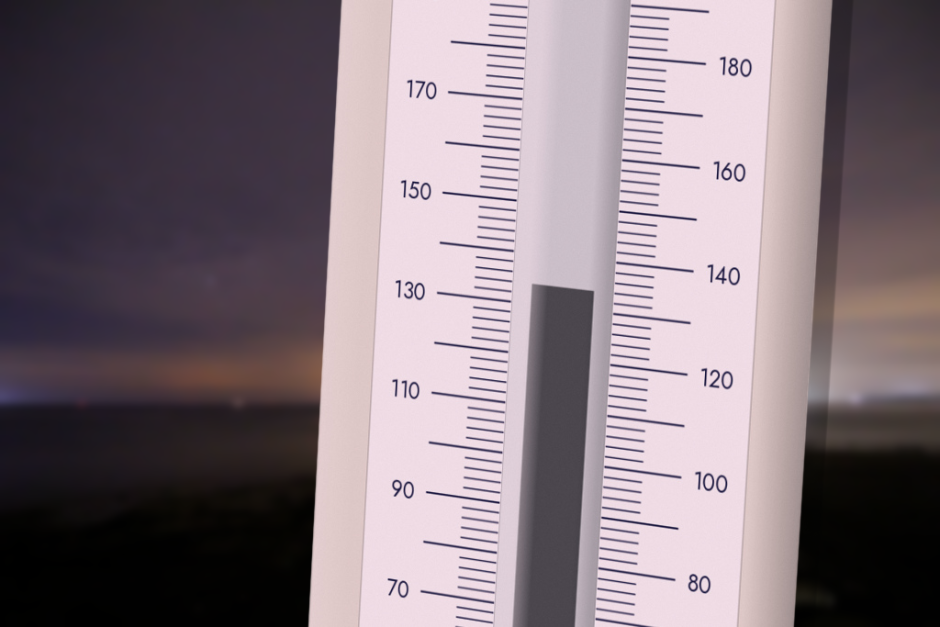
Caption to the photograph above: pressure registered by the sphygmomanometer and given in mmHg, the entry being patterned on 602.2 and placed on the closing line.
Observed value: 134
